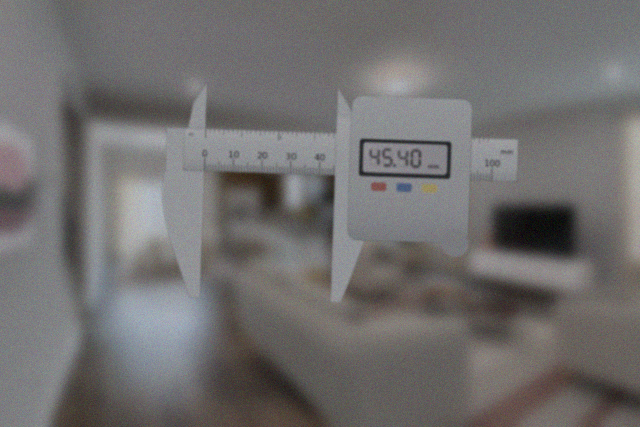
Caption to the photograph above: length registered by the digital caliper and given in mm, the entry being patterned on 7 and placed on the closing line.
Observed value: 45.40
